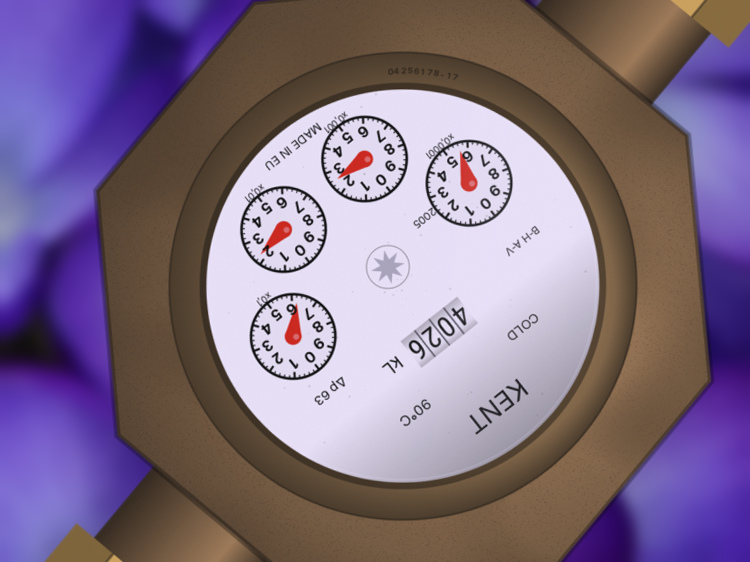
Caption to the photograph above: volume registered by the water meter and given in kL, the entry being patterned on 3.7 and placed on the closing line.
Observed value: 4026.6225
